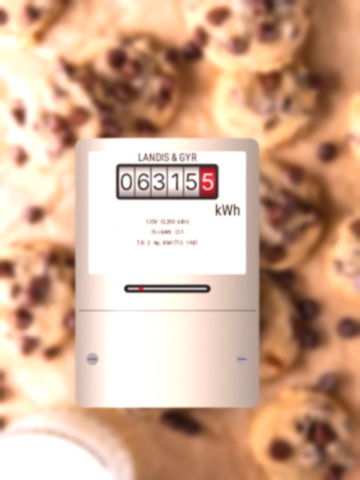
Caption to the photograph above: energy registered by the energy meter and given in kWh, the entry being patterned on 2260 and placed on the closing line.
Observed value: 6315.5
